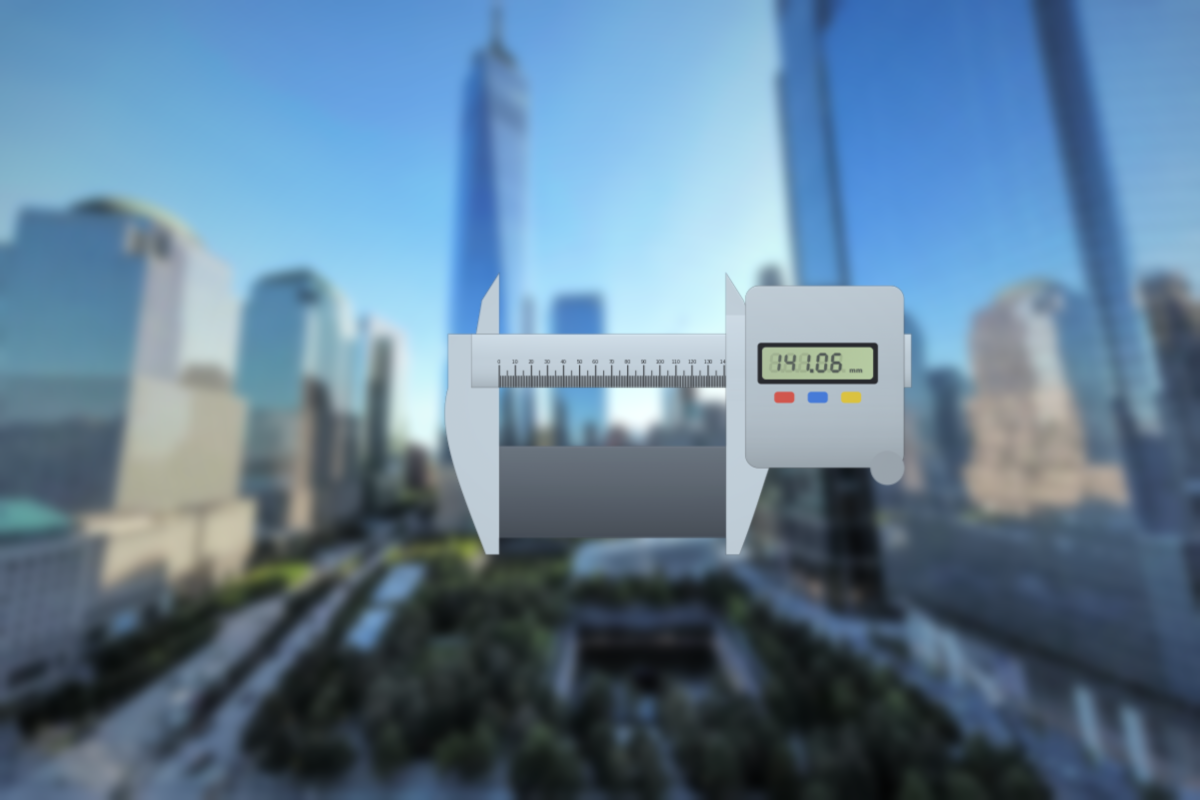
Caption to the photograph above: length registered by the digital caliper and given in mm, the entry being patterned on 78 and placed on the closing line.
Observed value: 141.06
